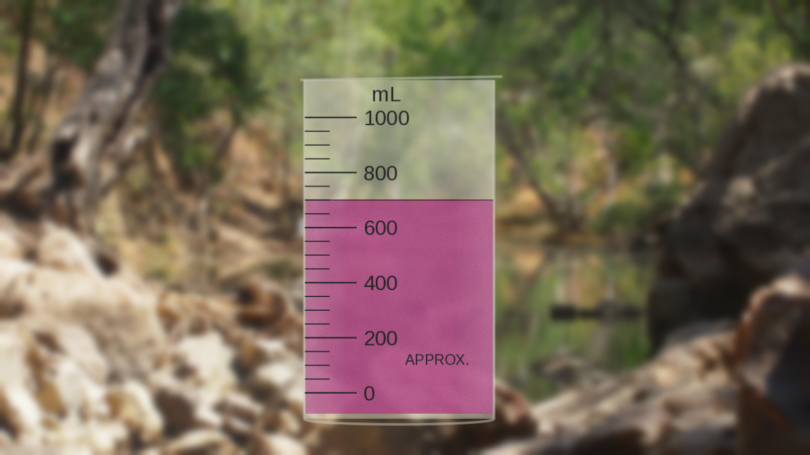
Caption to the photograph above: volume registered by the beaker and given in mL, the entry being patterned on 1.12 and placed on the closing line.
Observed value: 700
